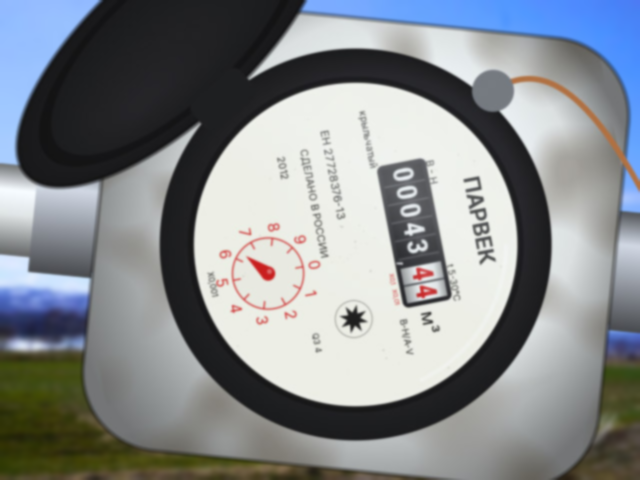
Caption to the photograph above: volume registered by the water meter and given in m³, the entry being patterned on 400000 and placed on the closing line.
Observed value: 43.446
